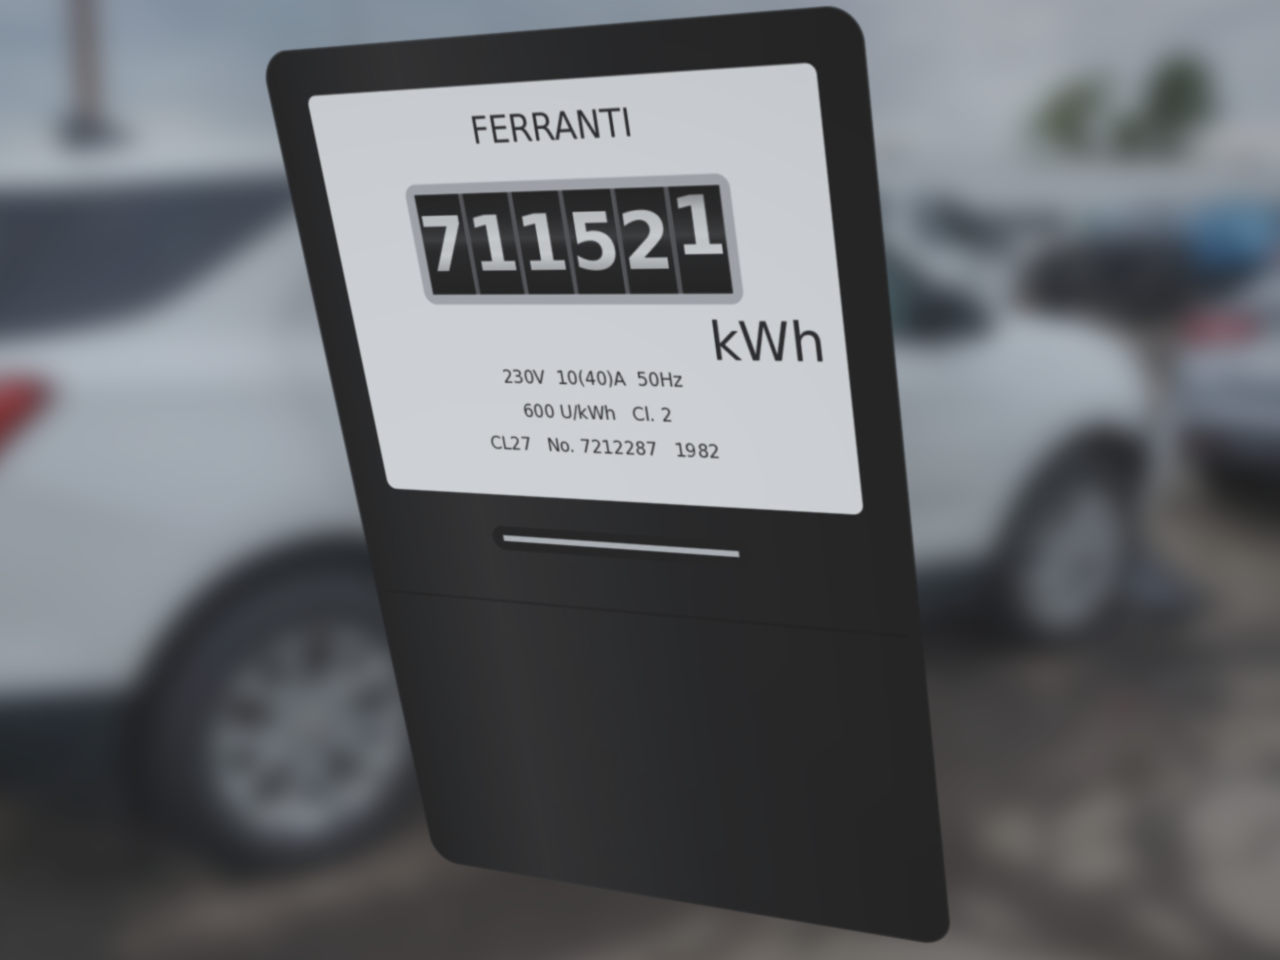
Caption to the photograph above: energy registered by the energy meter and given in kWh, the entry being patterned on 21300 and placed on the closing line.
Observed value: 711521
